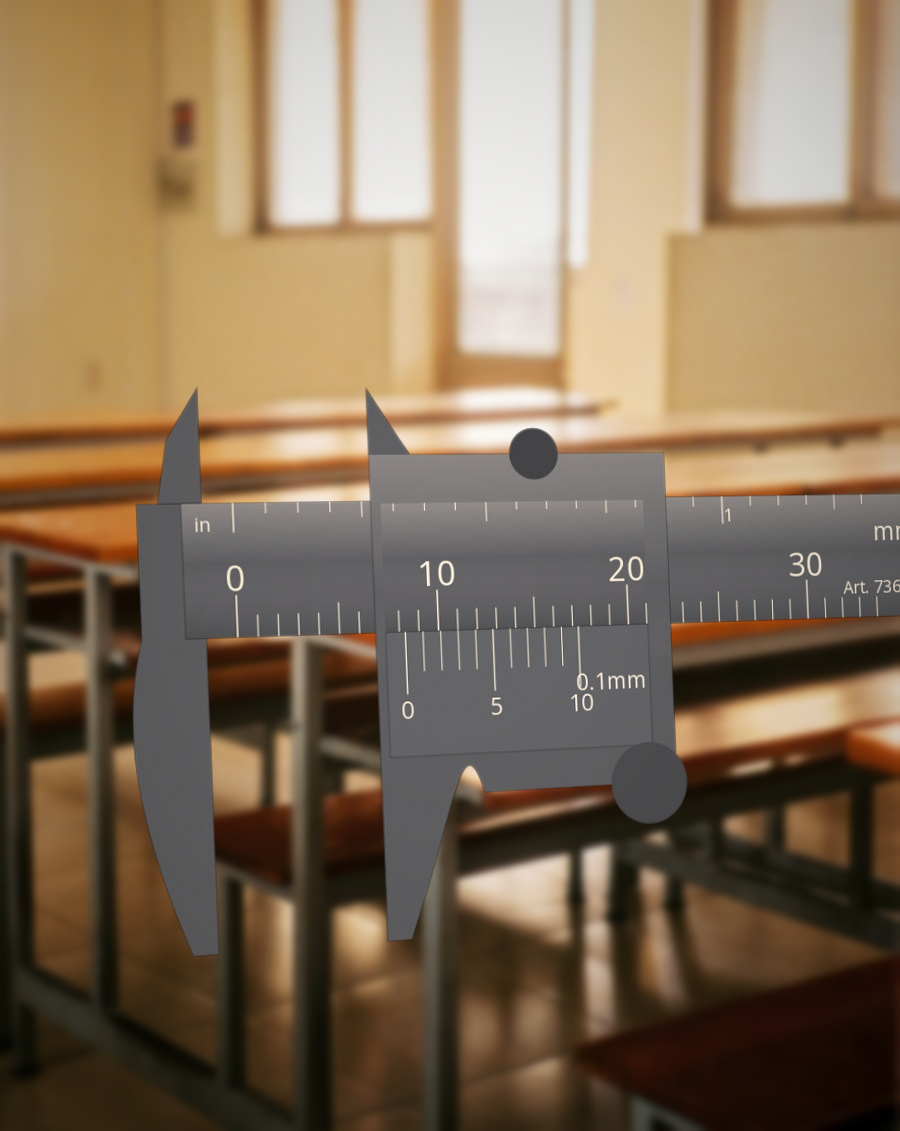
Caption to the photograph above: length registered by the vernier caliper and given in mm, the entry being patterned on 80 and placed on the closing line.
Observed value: 8.3
